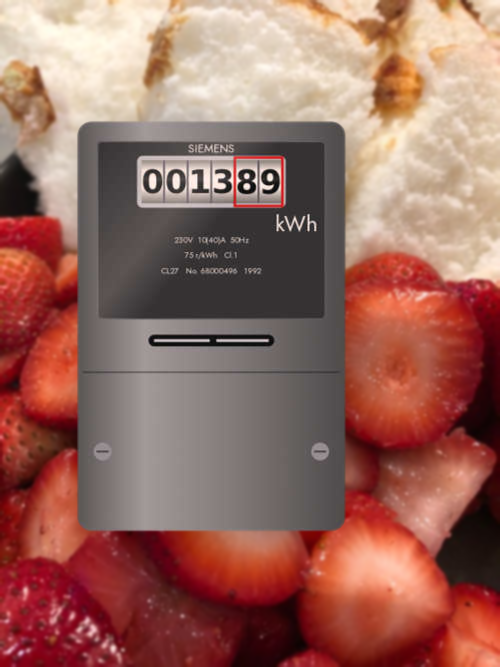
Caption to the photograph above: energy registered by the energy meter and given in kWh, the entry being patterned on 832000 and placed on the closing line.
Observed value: 13.89
